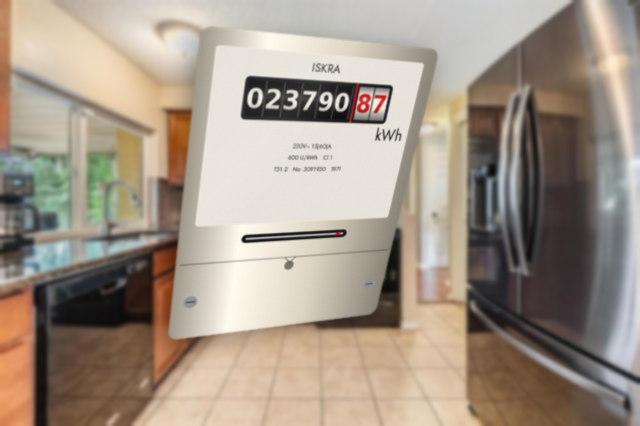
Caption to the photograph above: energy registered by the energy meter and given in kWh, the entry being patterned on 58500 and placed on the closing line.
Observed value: 23790.87
